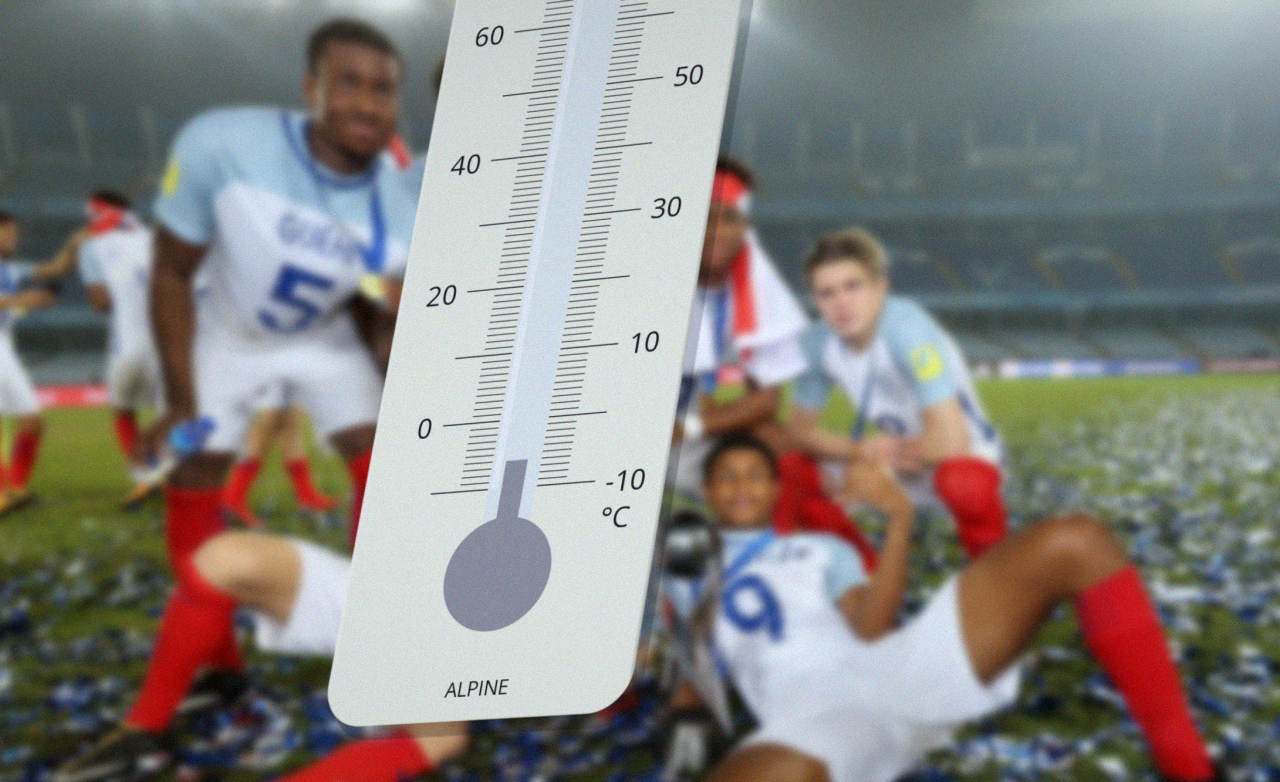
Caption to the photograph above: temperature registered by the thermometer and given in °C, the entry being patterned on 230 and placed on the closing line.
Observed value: -6
